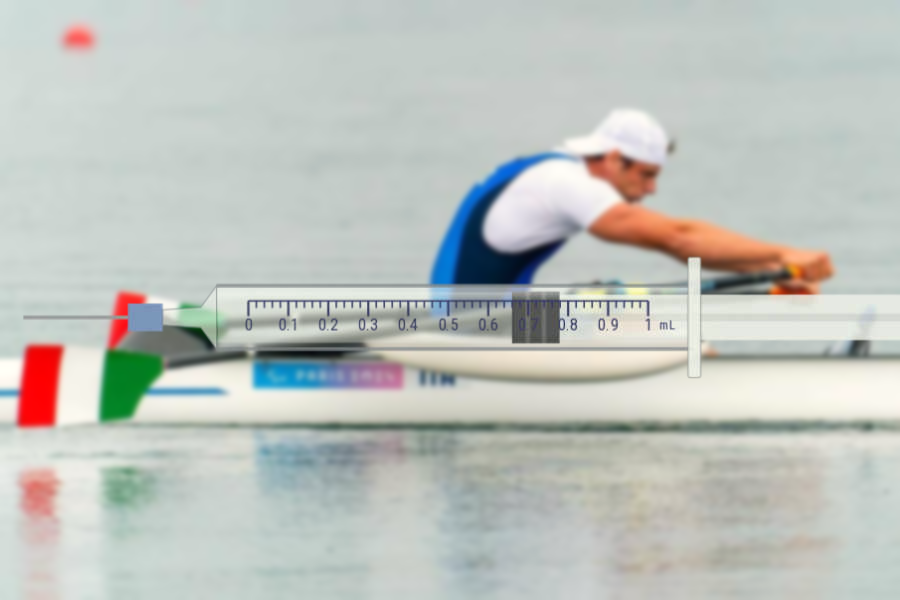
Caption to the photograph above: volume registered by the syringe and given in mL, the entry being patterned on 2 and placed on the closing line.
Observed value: 0.66
